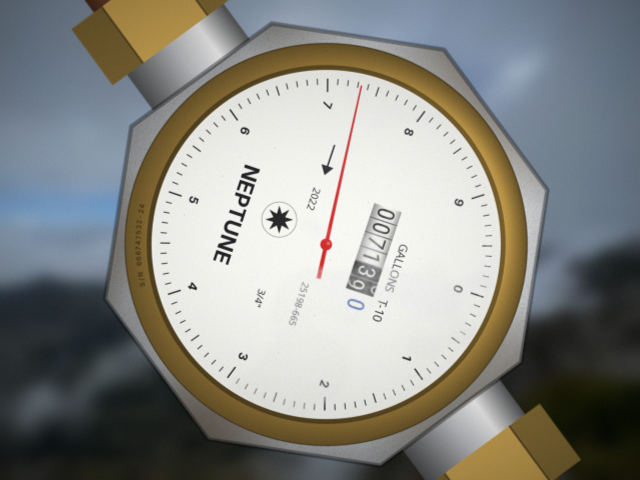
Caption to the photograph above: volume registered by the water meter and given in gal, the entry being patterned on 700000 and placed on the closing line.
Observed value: 71387.3
